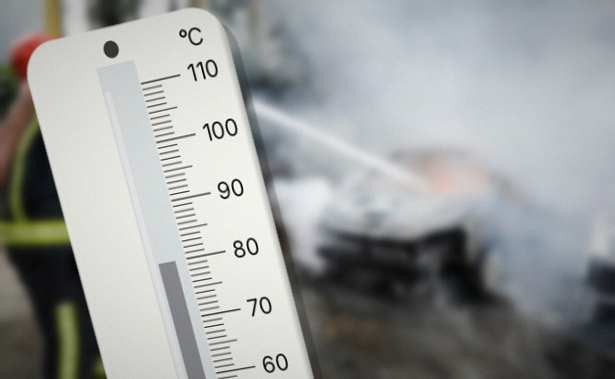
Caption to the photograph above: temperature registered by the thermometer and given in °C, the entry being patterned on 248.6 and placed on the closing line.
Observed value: 80
